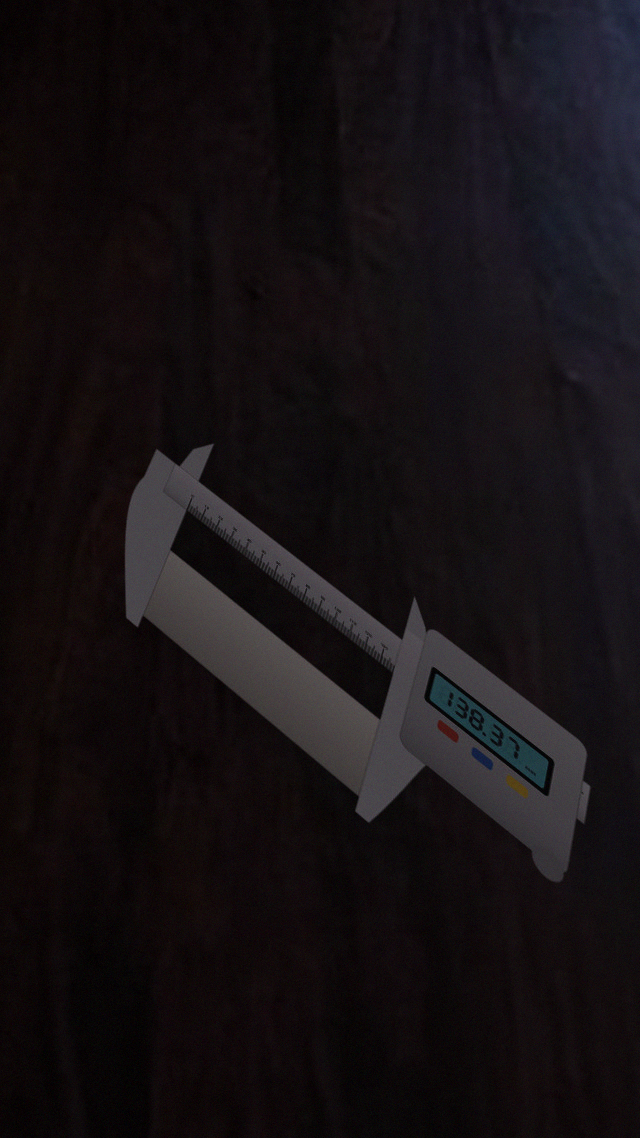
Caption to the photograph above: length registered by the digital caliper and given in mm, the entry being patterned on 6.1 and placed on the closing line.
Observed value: 138.37
